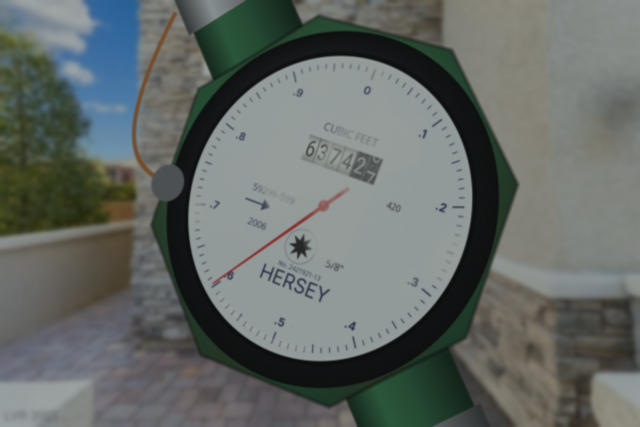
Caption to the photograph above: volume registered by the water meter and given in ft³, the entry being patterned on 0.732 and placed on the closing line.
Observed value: 637426.60
